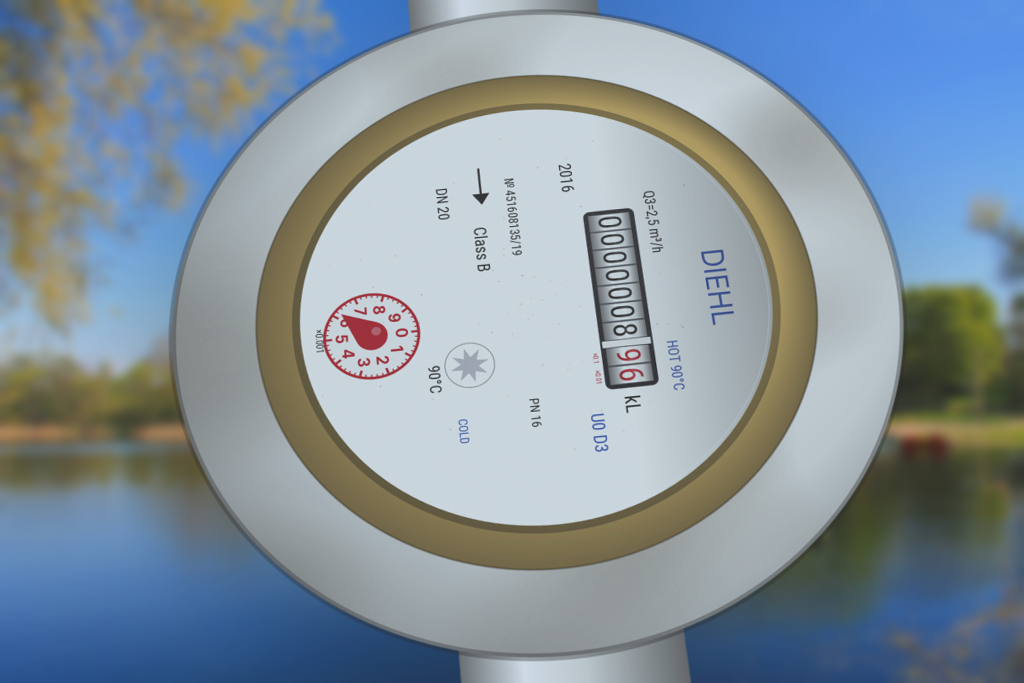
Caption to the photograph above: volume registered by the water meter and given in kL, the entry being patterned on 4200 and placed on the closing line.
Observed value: 8.966
